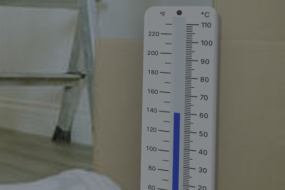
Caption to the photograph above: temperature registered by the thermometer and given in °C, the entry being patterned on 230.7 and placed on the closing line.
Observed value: 60
